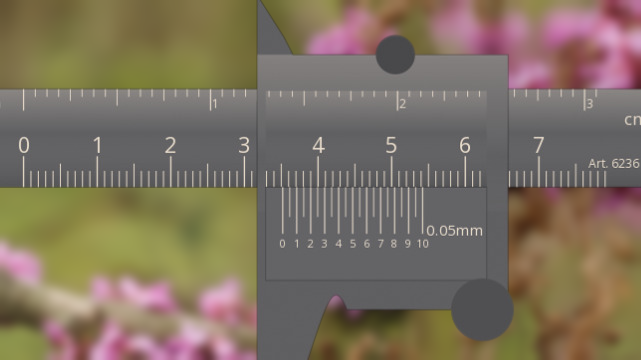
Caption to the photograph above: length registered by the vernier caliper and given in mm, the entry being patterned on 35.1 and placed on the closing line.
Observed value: 35.2
